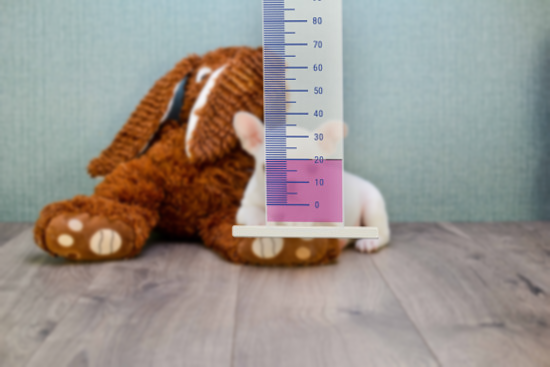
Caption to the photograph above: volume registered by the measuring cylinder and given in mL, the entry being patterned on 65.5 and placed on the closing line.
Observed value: 20
